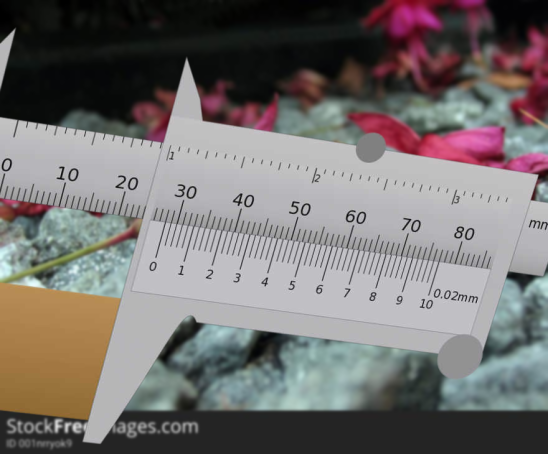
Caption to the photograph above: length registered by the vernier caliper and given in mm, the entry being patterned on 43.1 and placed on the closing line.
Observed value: 28.0
